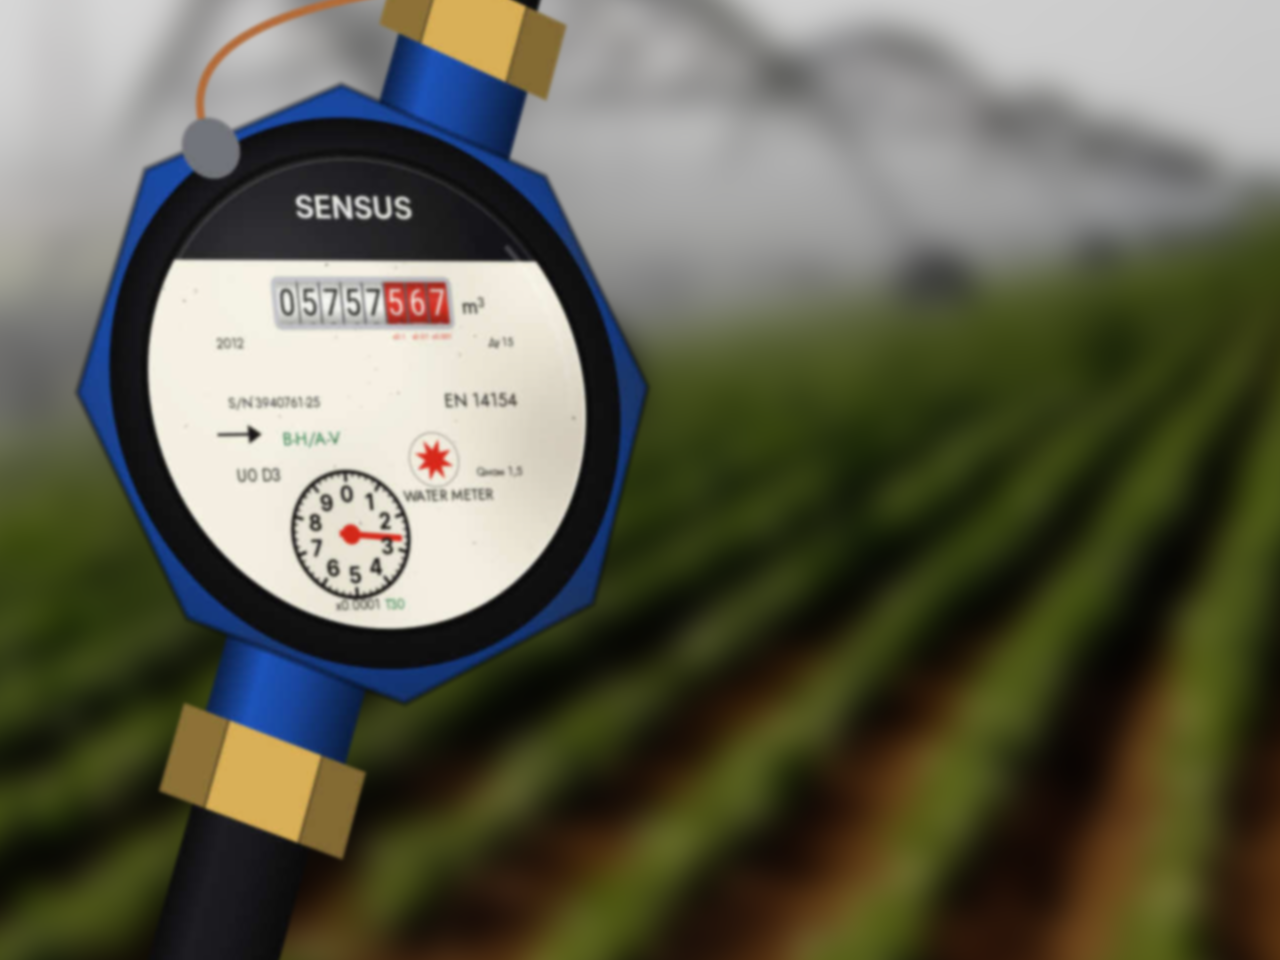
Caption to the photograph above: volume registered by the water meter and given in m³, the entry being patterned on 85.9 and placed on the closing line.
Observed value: 5757.5672
